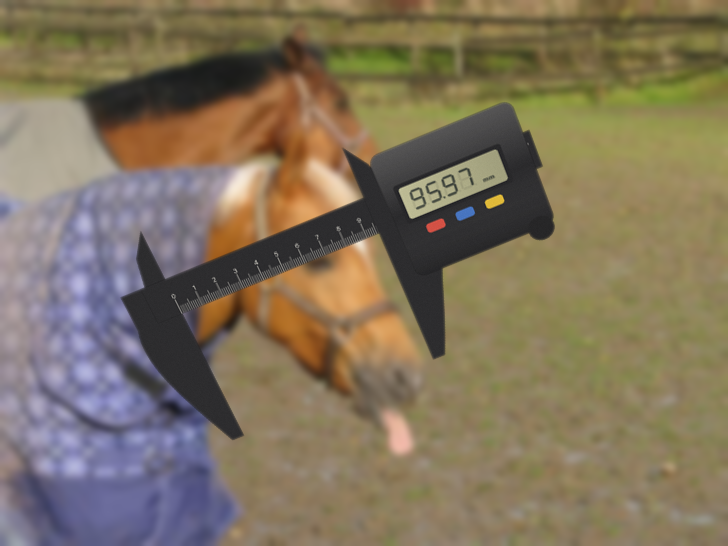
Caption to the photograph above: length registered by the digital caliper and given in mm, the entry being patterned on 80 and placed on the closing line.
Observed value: 95.97
